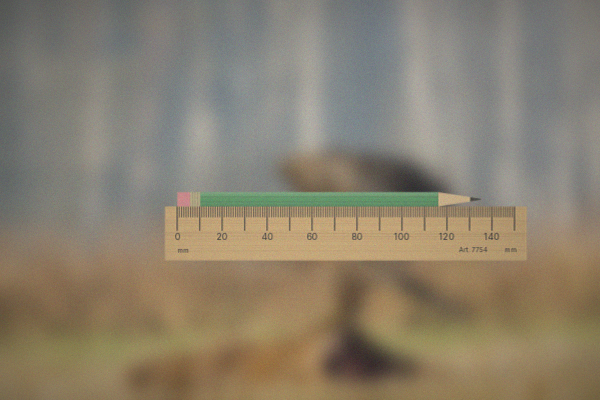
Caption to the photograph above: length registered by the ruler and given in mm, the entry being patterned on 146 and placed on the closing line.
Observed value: 135
